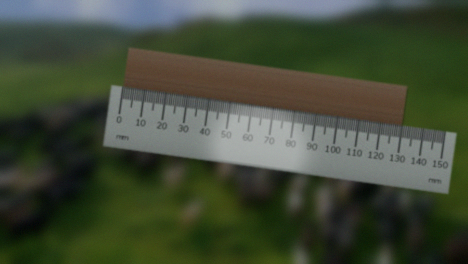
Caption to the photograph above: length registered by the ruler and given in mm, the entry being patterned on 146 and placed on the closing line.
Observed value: 130
